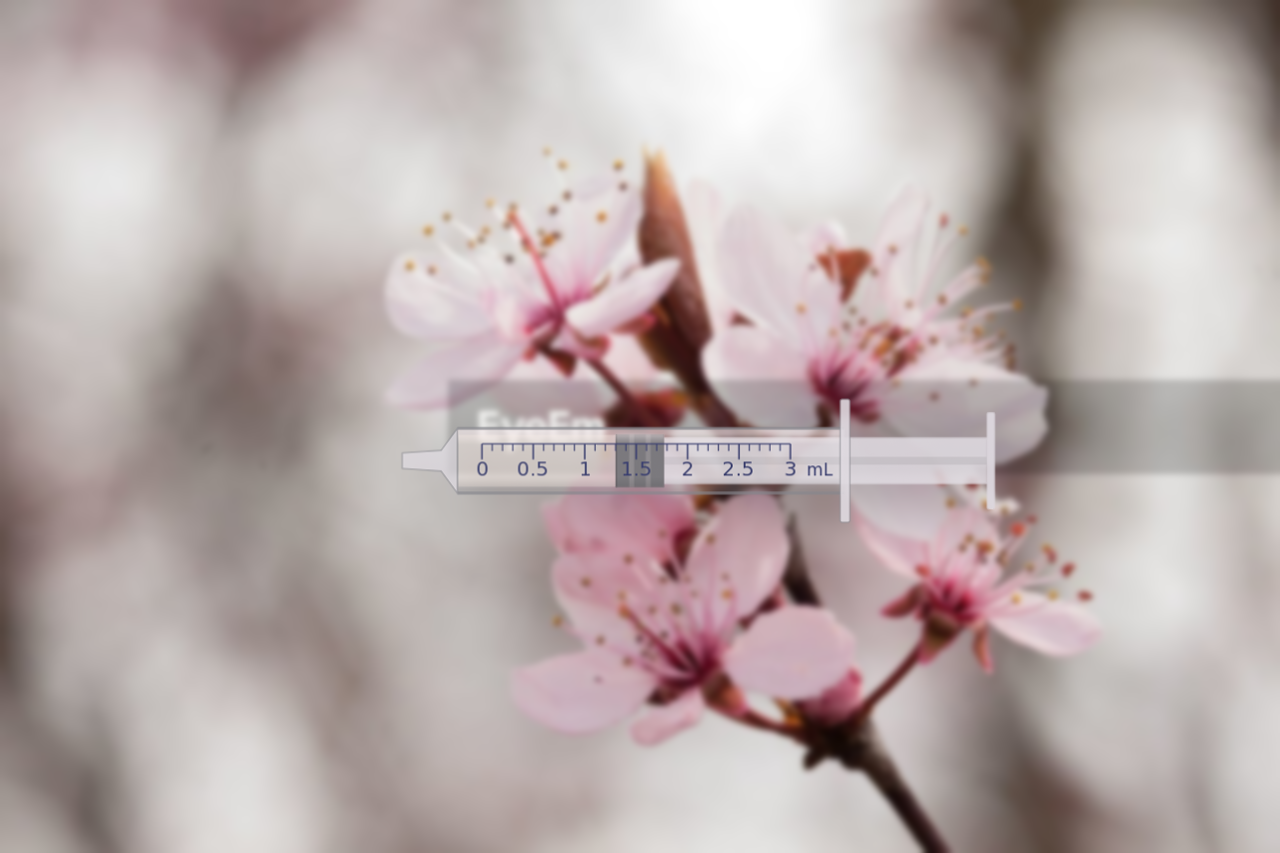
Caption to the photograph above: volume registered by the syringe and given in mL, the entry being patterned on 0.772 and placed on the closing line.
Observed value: 1.3
